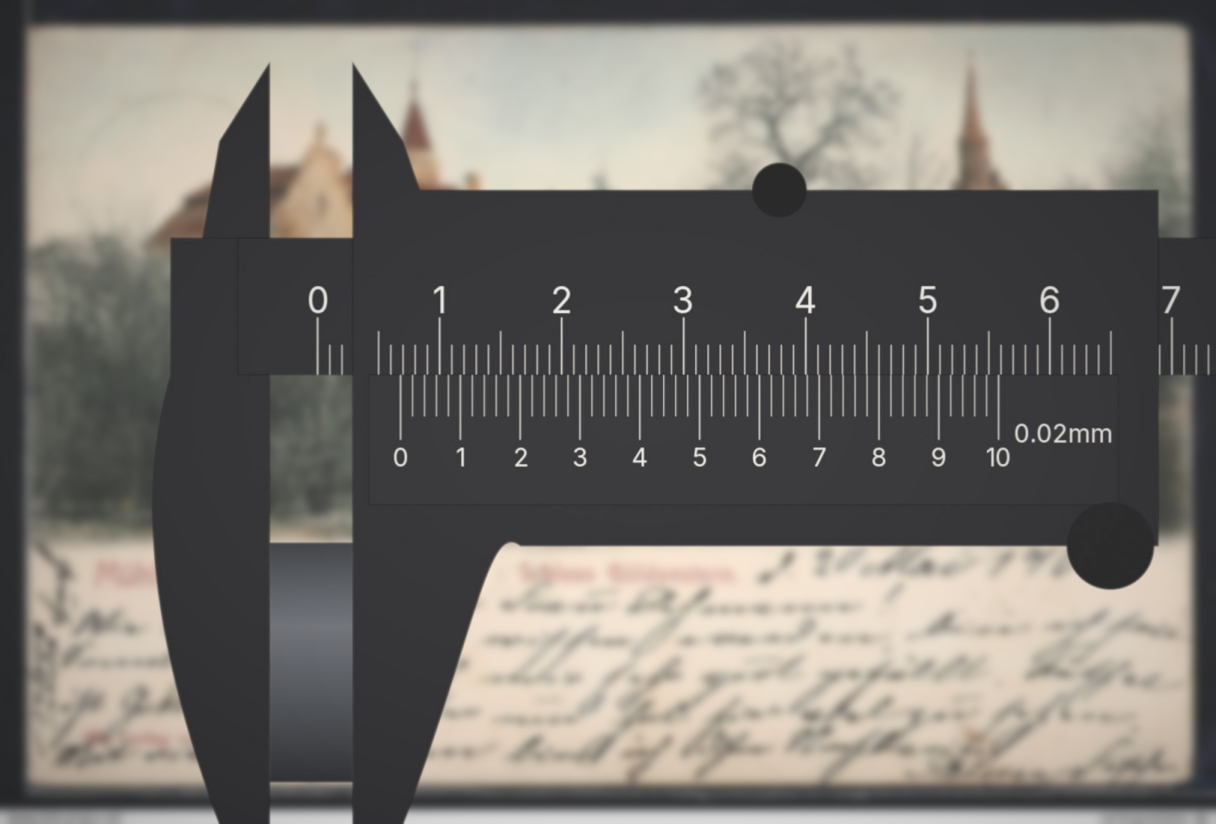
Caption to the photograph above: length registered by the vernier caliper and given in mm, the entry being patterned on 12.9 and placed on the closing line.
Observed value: 6.8
